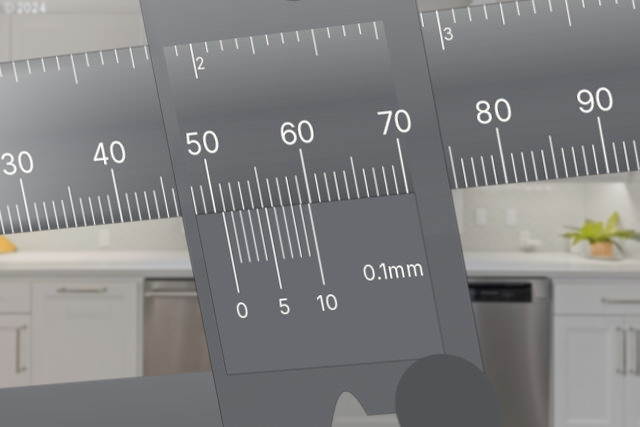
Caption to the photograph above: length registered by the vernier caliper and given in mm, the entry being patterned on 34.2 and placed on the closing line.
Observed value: 50.8
